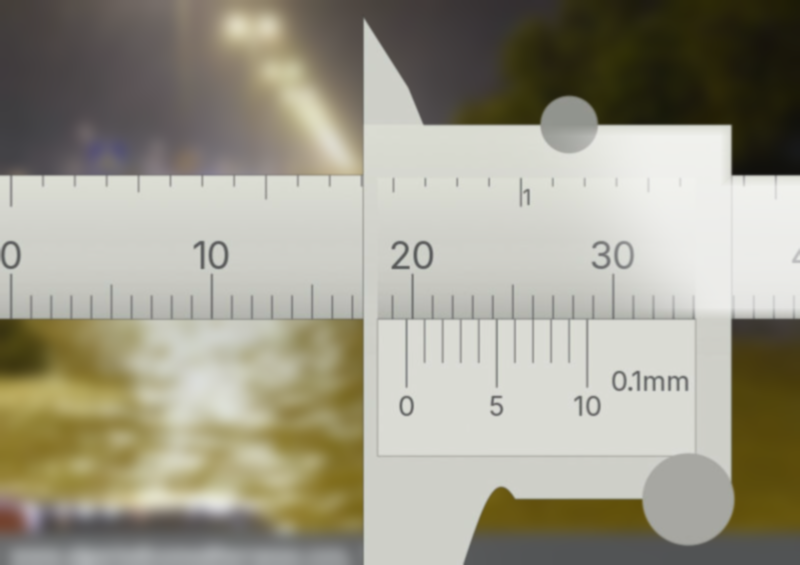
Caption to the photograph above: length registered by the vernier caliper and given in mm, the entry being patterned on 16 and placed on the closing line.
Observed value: 19.7
